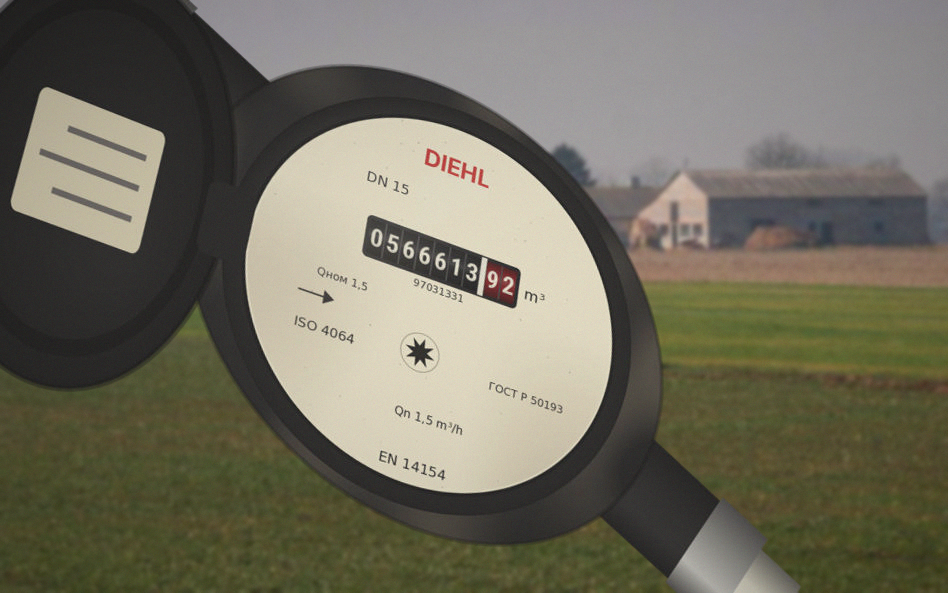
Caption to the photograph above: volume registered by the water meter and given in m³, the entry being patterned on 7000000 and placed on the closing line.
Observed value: 566613.92
